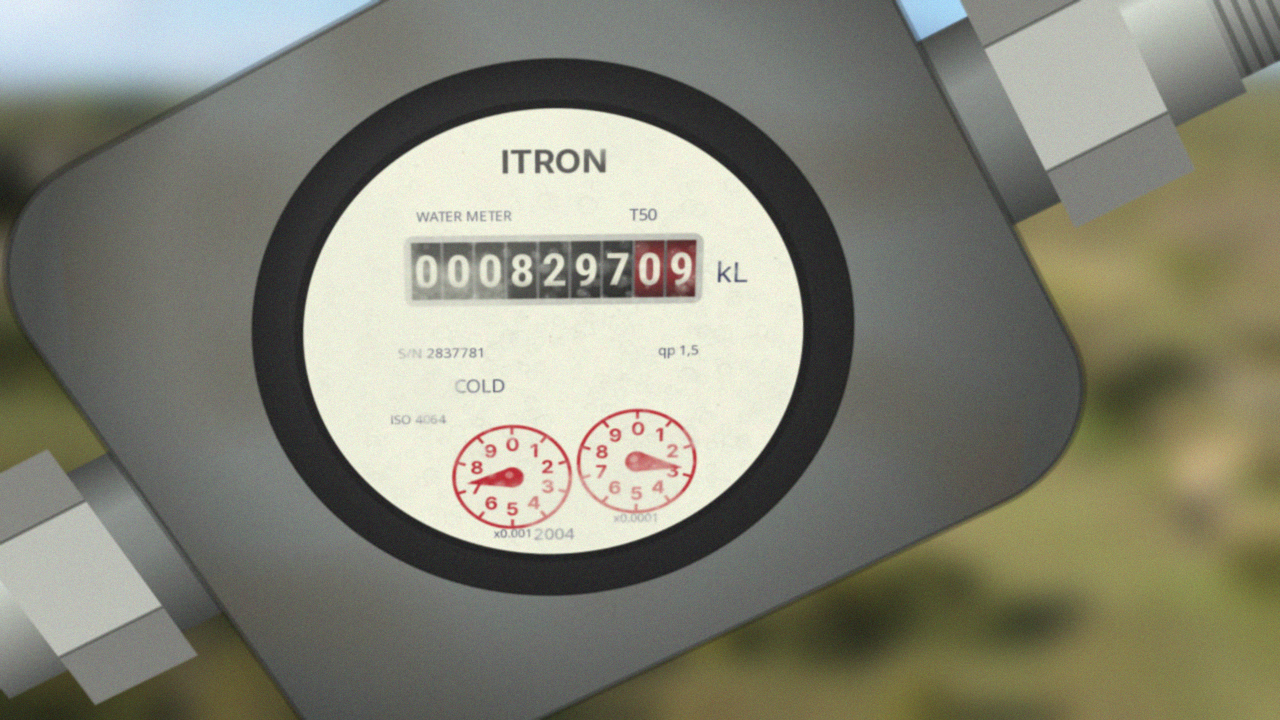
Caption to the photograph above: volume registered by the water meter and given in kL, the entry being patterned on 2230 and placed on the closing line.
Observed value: 8297.0972
